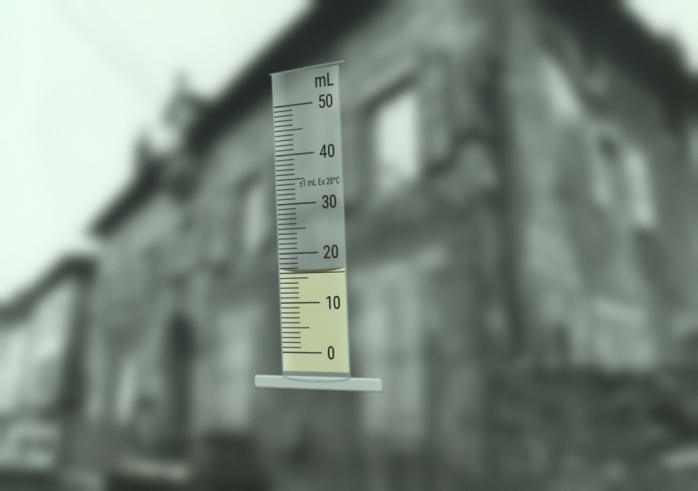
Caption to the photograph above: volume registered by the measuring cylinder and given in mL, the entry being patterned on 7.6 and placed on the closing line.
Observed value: 16
